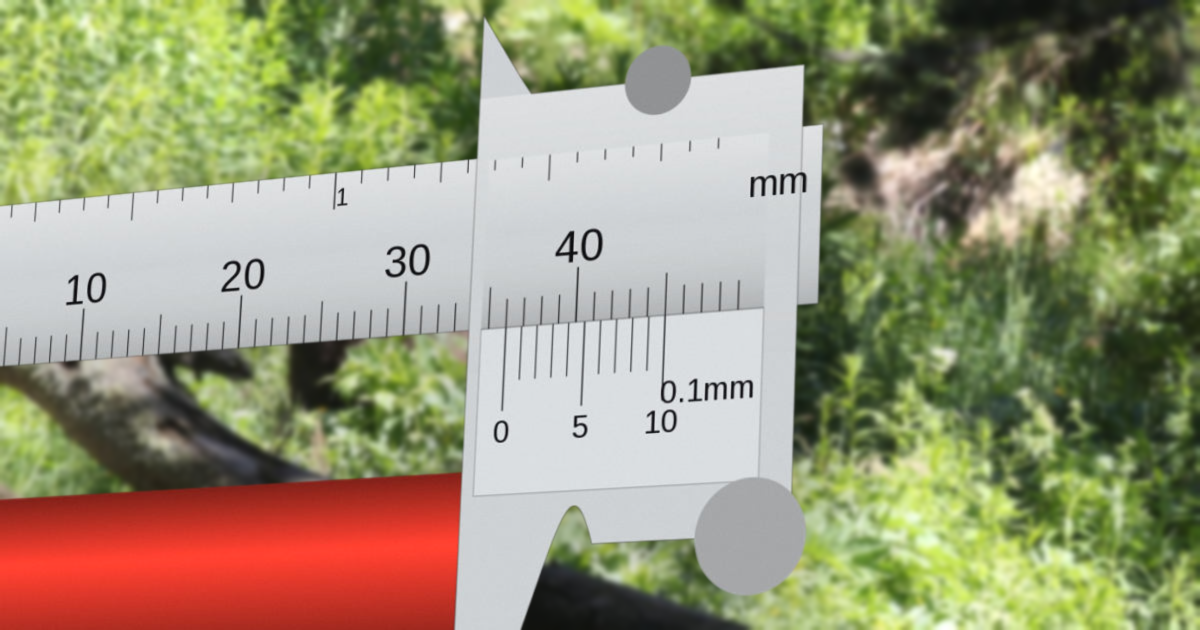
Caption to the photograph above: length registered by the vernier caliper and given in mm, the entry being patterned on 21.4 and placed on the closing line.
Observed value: 36.0
